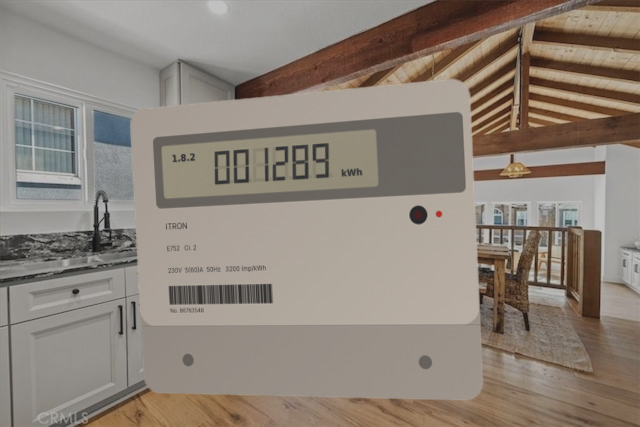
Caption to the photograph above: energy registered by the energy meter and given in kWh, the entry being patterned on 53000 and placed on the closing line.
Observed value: 1289
